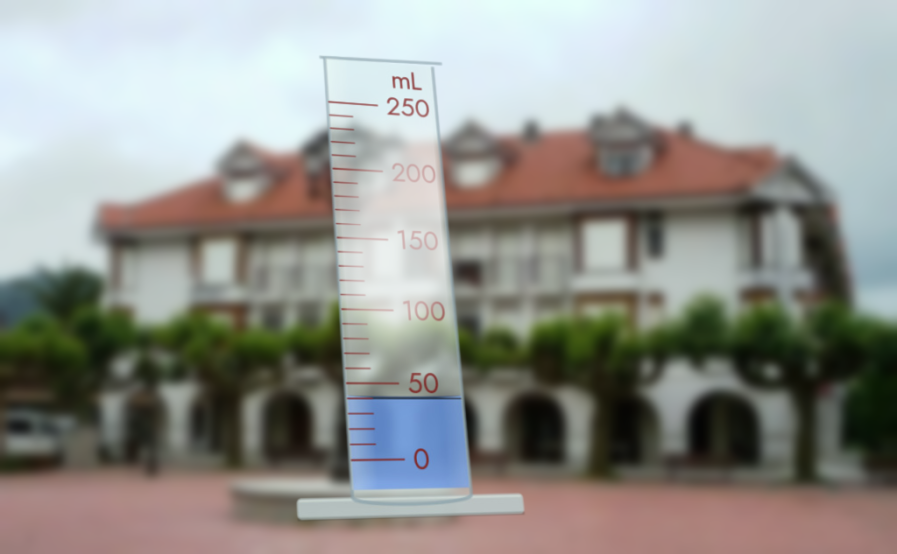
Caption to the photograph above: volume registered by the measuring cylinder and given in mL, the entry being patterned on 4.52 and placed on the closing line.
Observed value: 40
